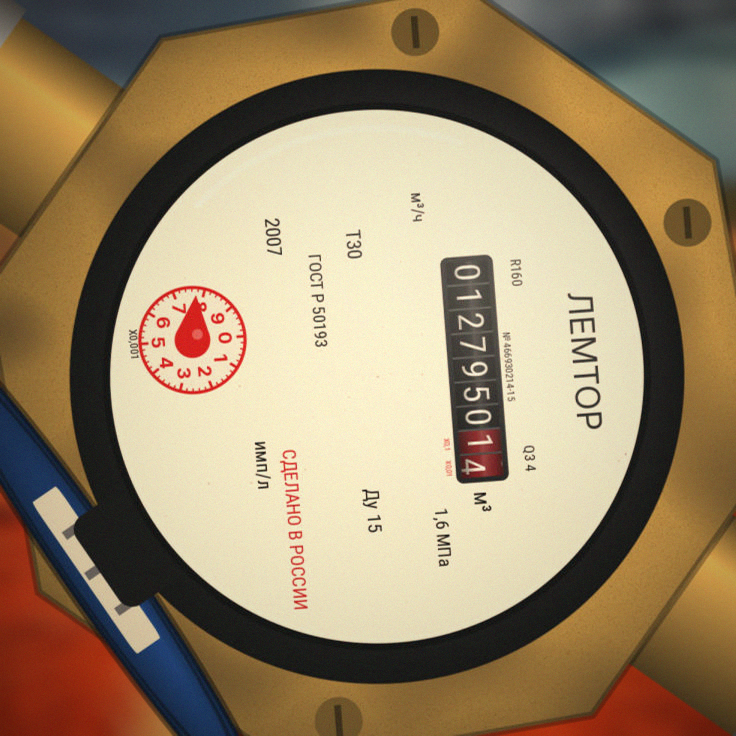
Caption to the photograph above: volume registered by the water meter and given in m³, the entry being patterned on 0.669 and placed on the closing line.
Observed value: 127950.137
